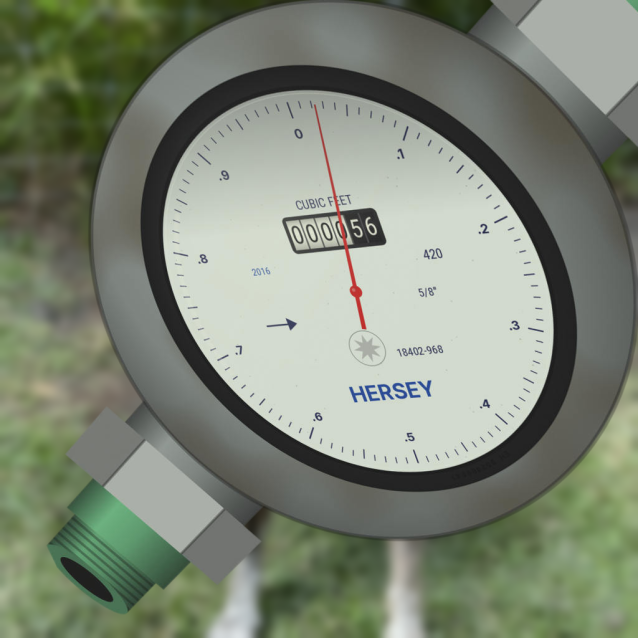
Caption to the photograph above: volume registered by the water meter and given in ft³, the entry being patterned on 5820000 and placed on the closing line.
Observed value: 56.02
